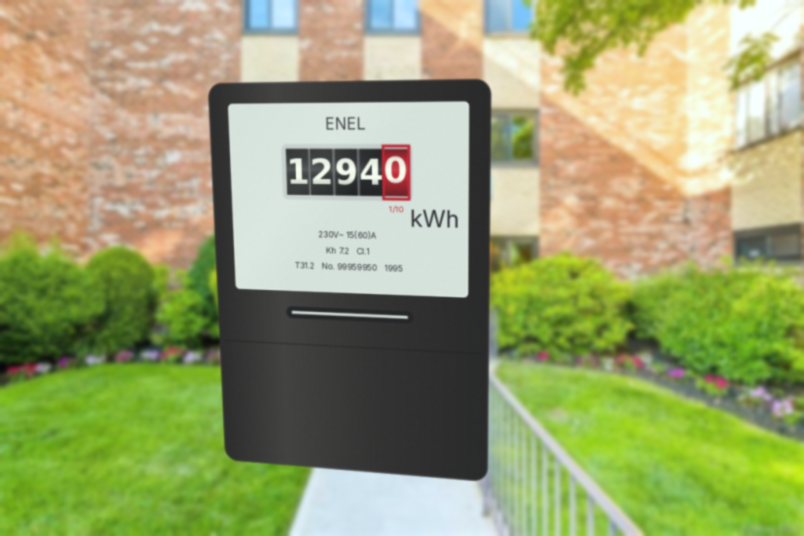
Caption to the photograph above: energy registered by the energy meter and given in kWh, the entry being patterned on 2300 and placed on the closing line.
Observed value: 1294.0
